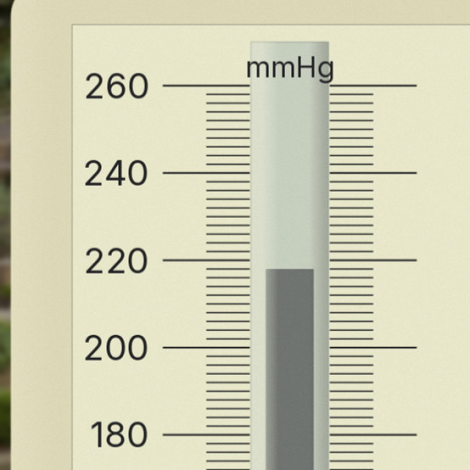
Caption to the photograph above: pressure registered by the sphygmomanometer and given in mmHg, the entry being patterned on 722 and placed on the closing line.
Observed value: 218
